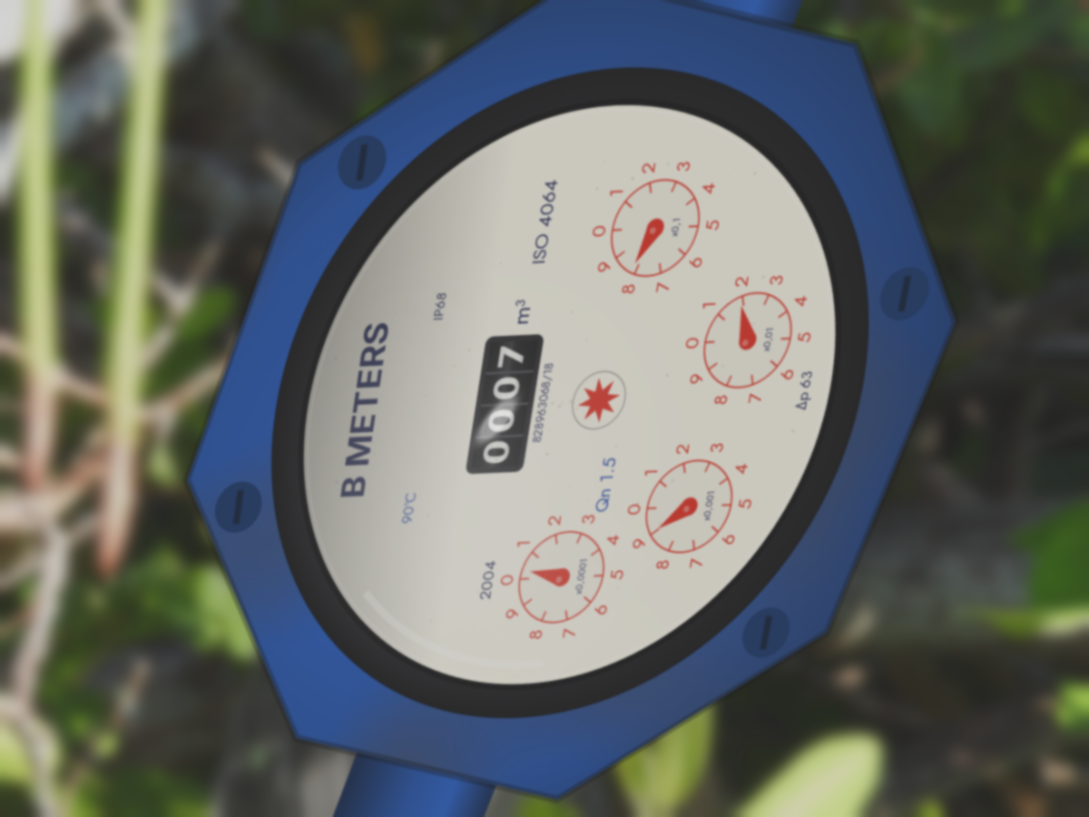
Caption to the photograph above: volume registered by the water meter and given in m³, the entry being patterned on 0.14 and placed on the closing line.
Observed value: 7.8190
